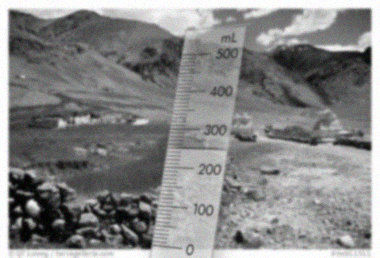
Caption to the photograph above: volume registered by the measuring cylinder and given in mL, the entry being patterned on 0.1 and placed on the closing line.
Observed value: 250
